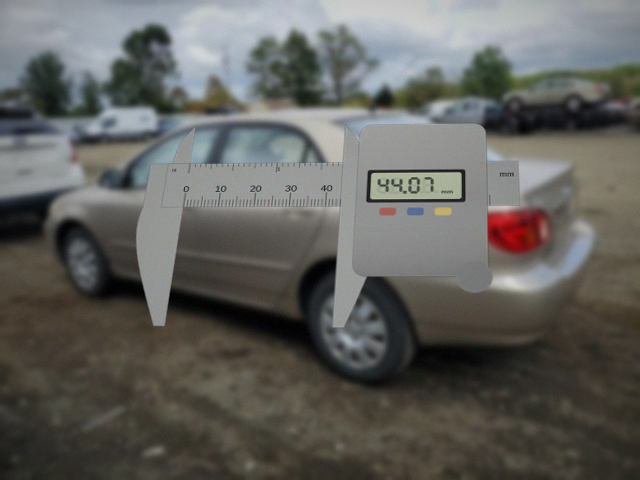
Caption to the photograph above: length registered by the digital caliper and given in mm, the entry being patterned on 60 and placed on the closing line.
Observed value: 44.07
